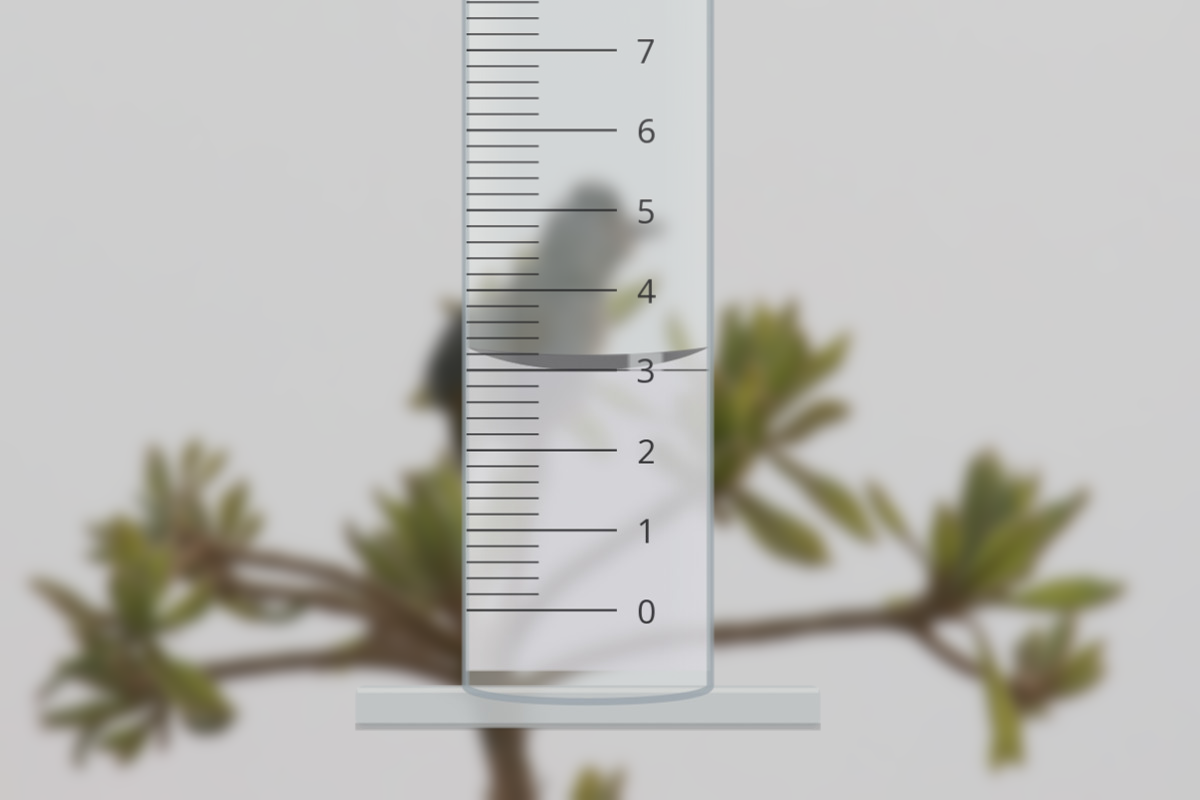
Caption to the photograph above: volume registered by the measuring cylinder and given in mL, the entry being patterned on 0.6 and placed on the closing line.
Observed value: 3
